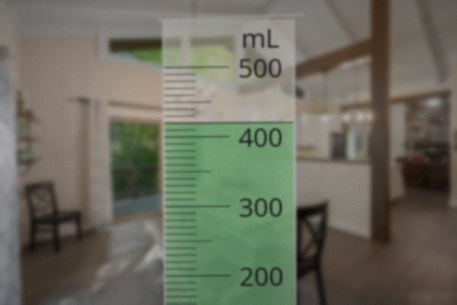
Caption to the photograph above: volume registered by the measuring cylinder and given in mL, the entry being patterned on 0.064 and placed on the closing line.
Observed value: 420
